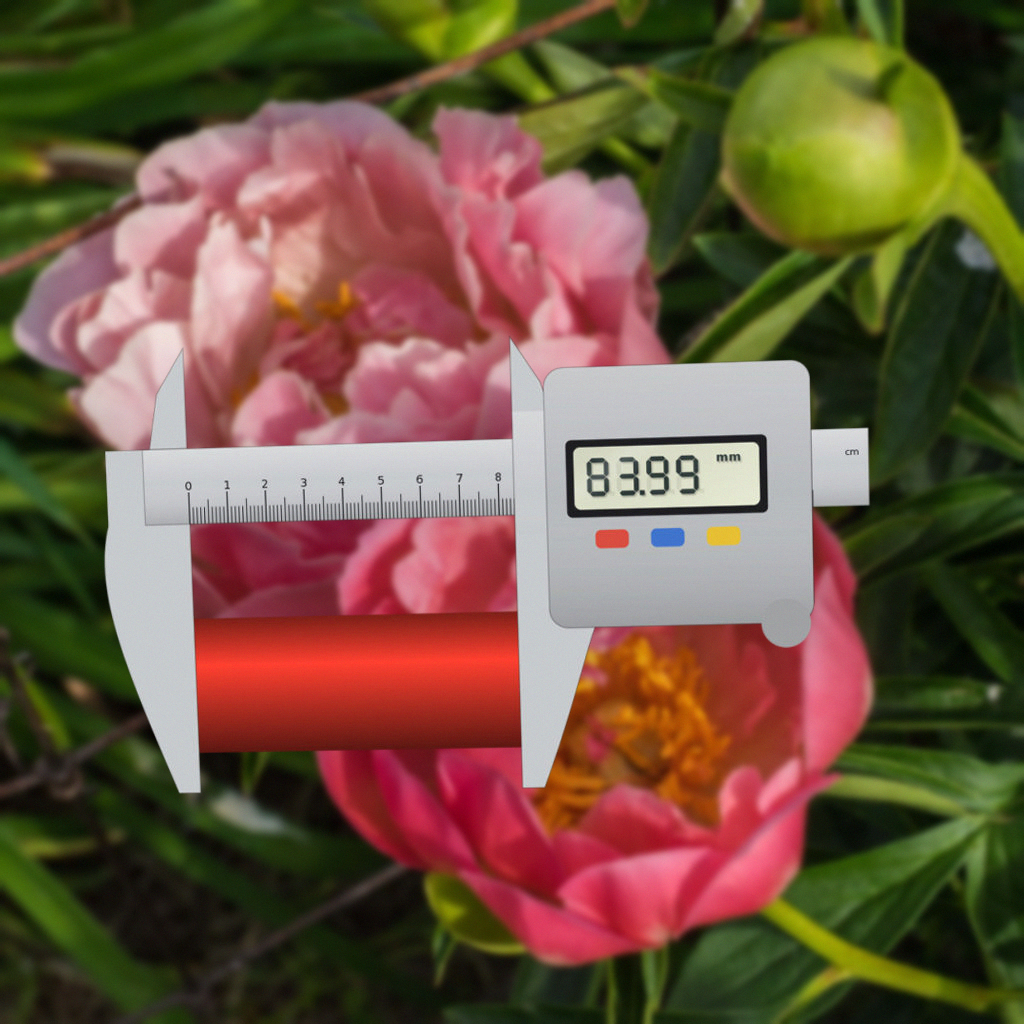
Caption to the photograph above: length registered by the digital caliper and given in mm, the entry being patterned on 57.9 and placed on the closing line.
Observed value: 83.99
